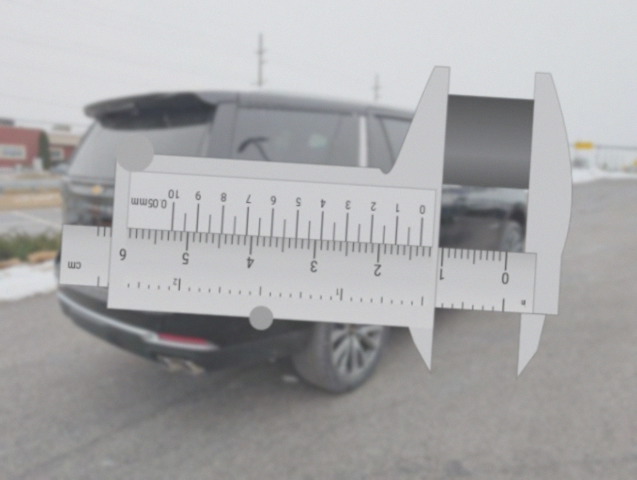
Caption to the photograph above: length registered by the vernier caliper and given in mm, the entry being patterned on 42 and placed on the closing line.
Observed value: 13.5
